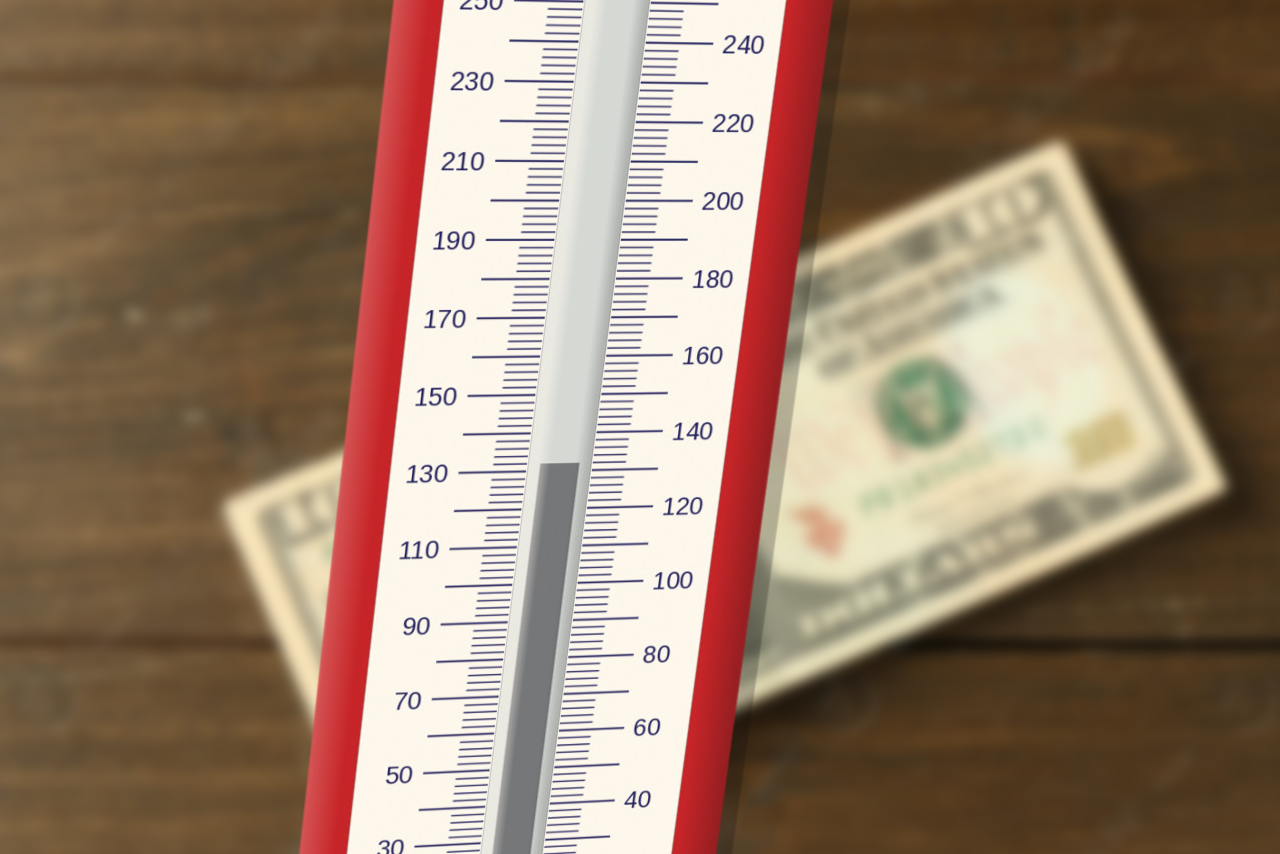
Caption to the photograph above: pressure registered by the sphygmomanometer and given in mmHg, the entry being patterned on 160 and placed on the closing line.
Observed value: 132
